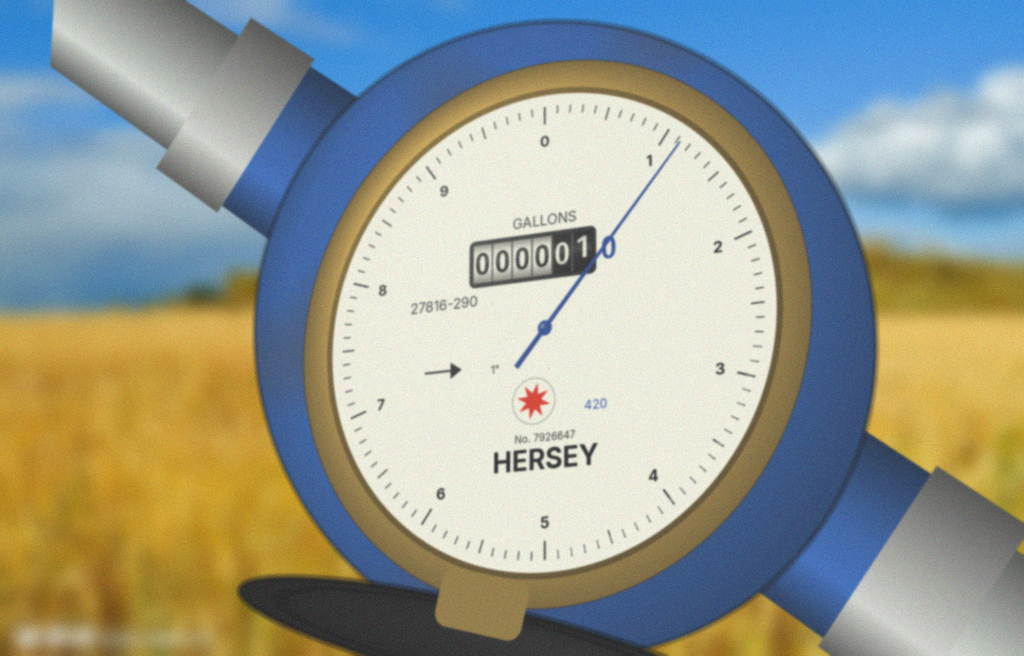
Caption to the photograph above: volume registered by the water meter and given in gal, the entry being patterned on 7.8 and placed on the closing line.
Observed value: 11.1
